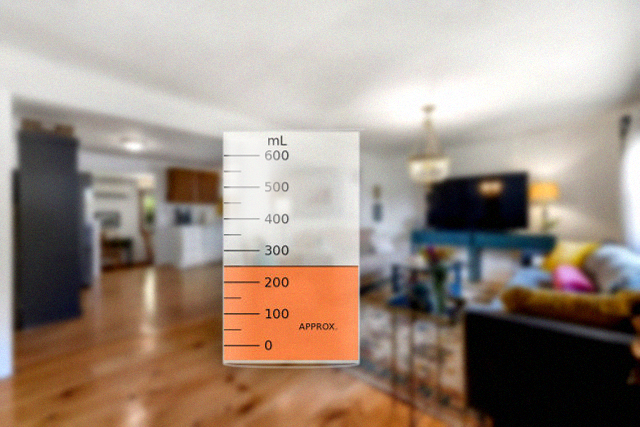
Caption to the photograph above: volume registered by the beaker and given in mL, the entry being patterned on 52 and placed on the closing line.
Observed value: 250
